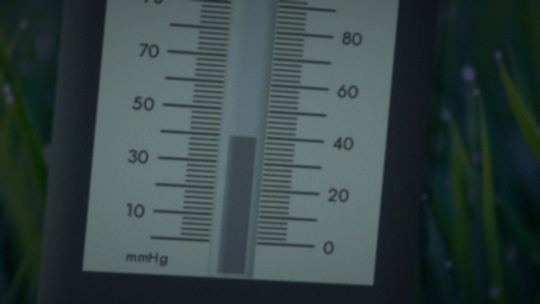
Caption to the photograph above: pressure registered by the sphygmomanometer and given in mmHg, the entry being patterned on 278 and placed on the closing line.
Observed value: 40
